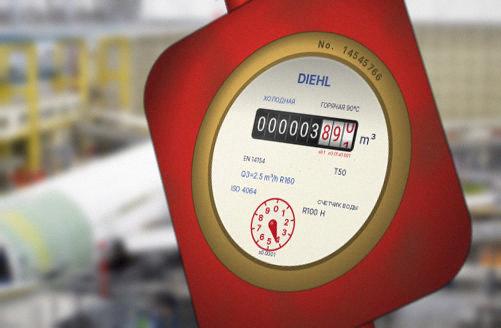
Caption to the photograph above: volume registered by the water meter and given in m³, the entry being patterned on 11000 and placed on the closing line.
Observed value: 3.8904
